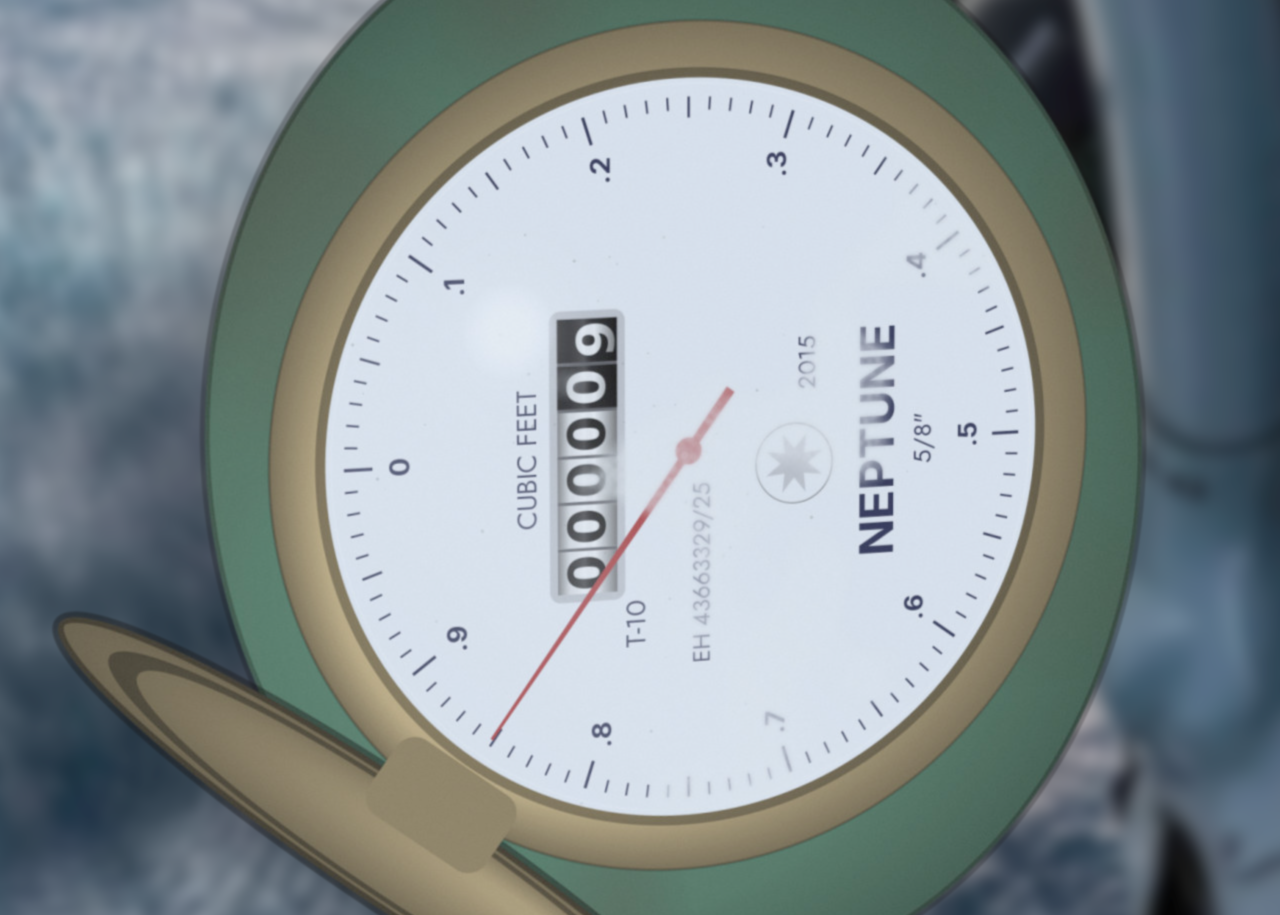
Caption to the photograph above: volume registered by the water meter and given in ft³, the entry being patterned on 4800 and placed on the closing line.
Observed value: 8.85
